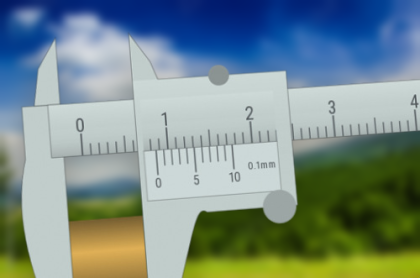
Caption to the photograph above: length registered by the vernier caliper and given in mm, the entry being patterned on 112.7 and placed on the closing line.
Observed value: 8.6
